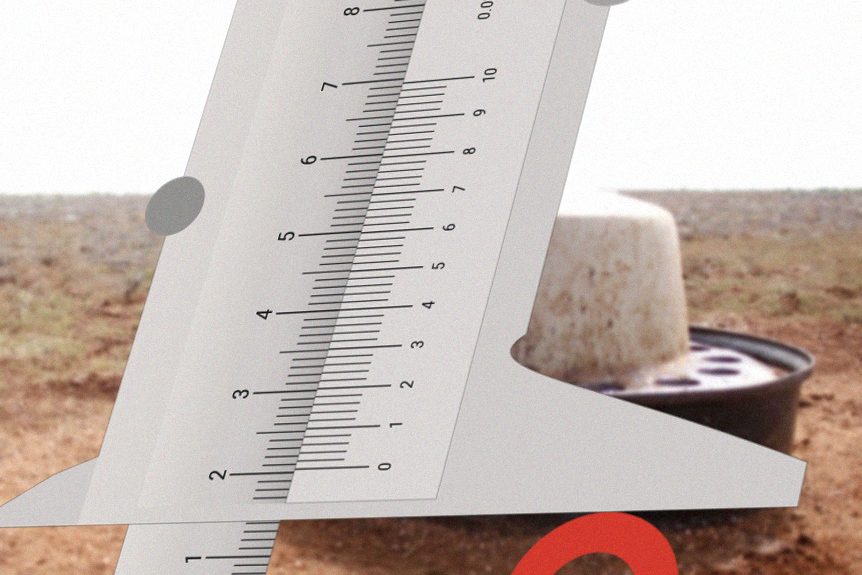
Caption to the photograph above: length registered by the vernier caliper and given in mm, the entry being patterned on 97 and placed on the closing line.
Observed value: 20.4
